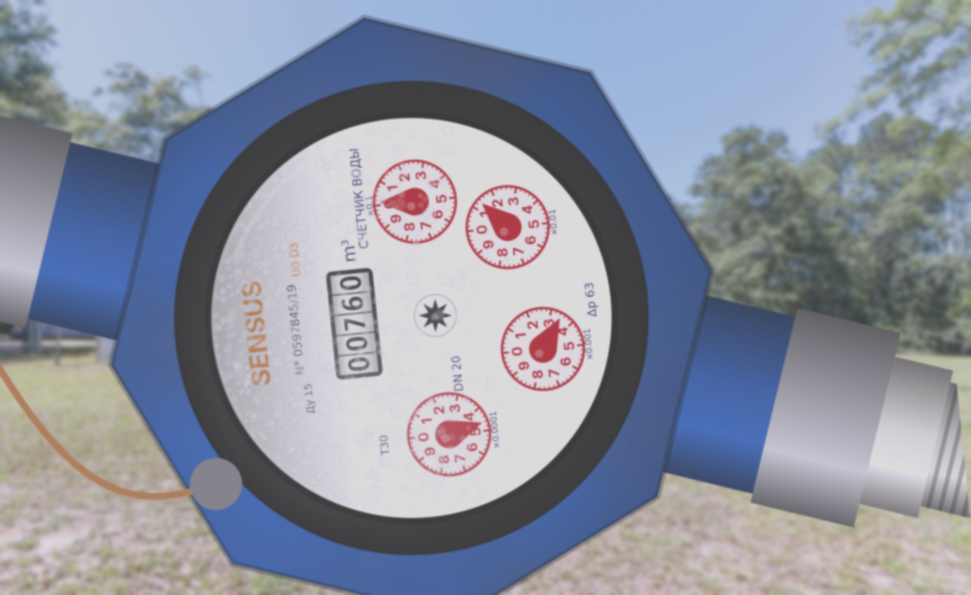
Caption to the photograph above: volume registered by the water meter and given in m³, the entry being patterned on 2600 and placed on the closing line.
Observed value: 760.0134
